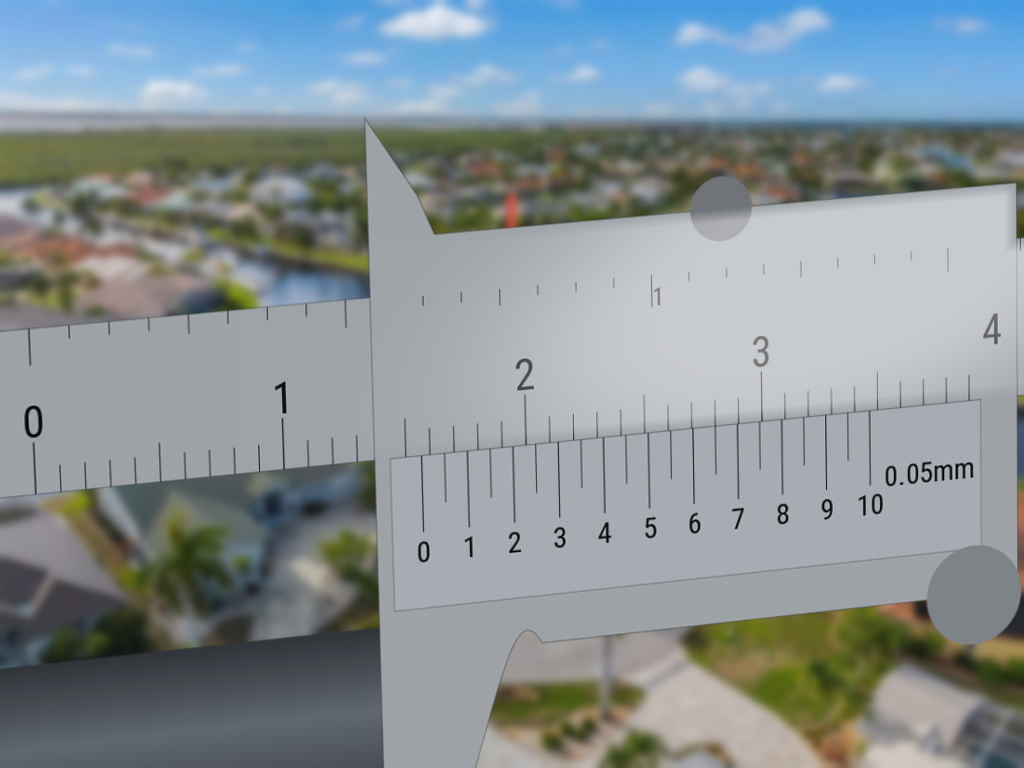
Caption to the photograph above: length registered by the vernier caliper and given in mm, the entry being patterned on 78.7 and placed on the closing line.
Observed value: 15.65
